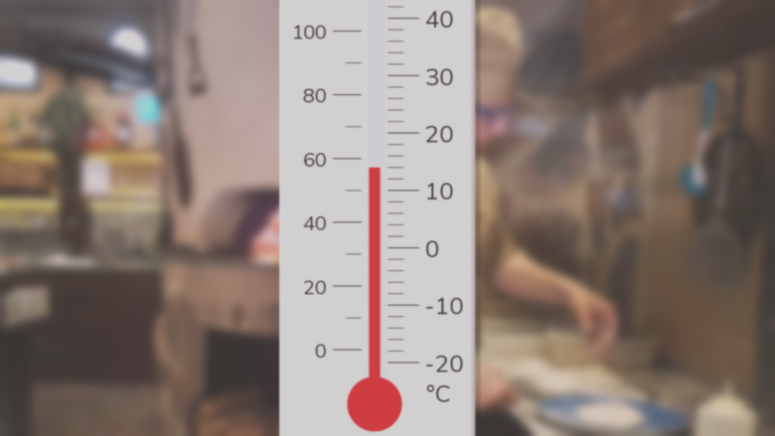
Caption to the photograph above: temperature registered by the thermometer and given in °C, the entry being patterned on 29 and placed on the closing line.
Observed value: 14
